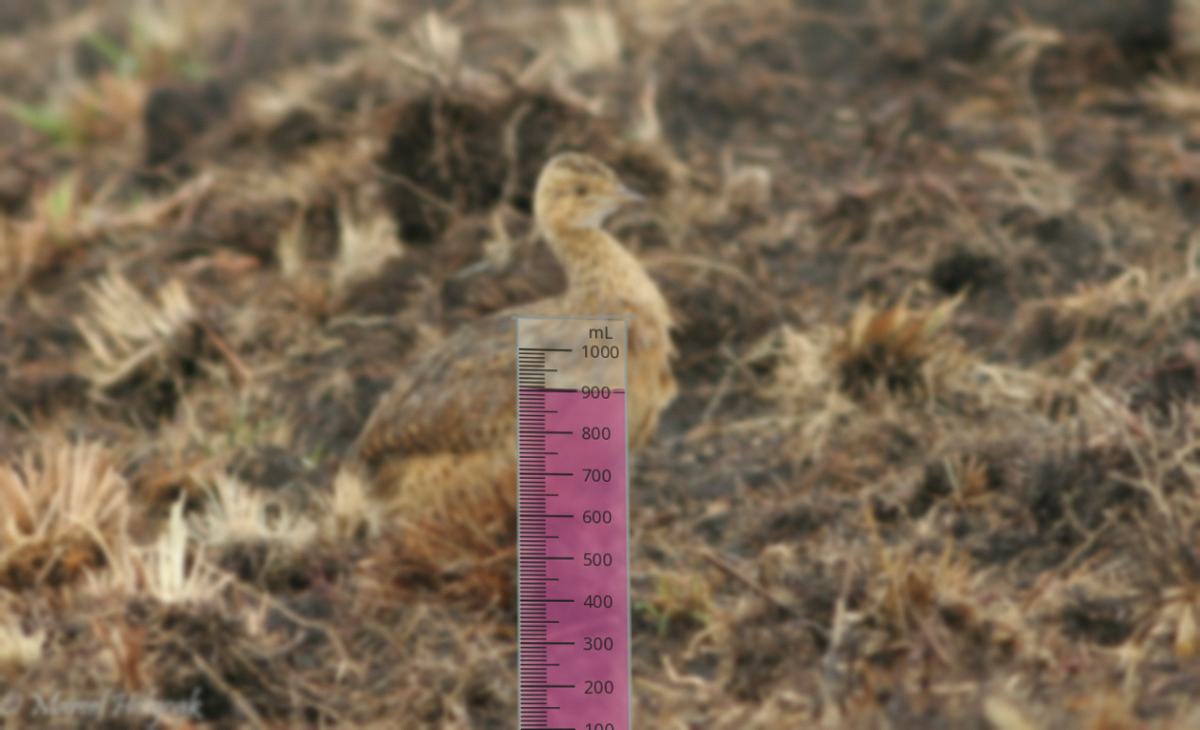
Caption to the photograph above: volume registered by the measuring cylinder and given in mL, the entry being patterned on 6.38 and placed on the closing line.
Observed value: 900
